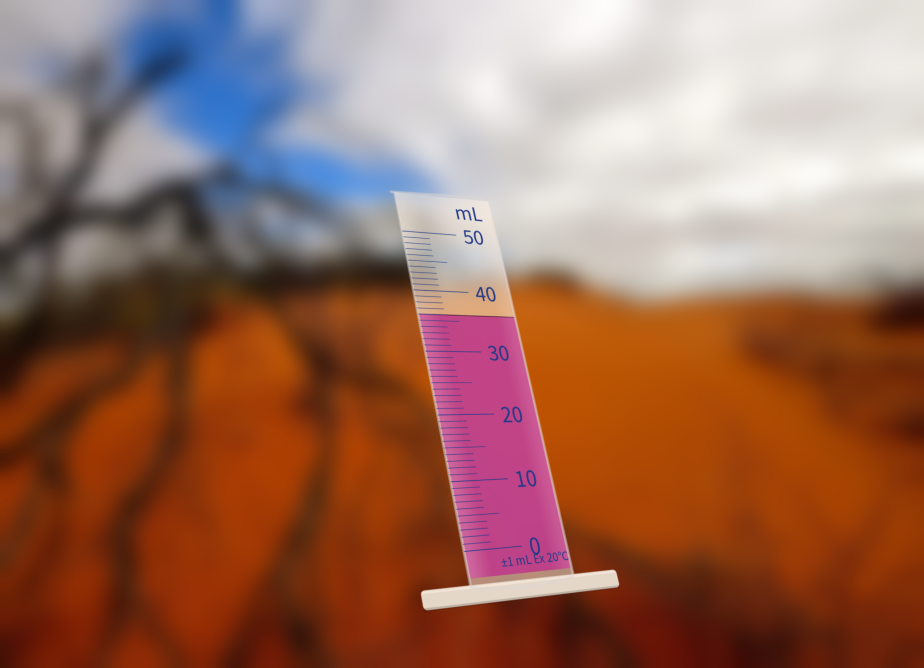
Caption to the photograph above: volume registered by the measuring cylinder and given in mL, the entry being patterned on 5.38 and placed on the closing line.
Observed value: 36
